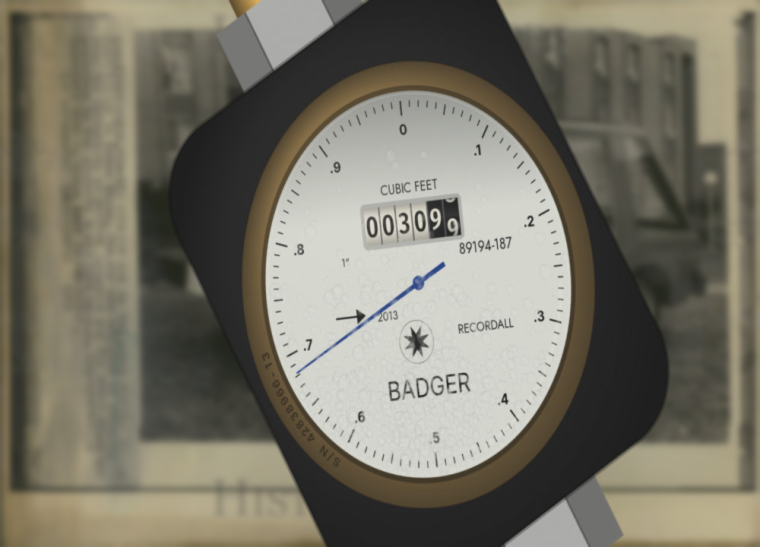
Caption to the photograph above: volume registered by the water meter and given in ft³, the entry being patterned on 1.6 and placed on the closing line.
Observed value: 3098.68
